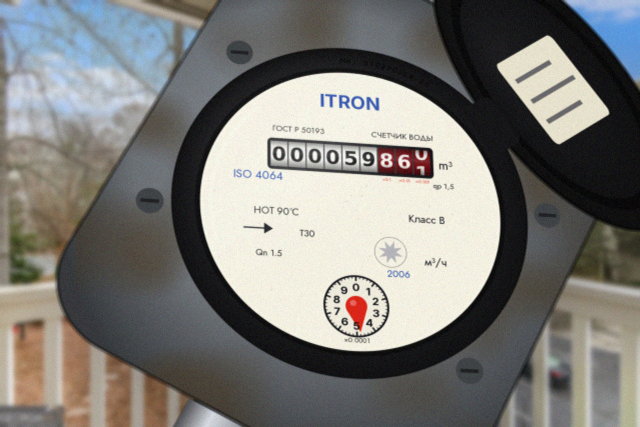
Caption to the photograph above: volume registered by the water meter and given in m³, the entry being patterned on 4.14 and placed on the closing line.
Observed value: 59.8604
